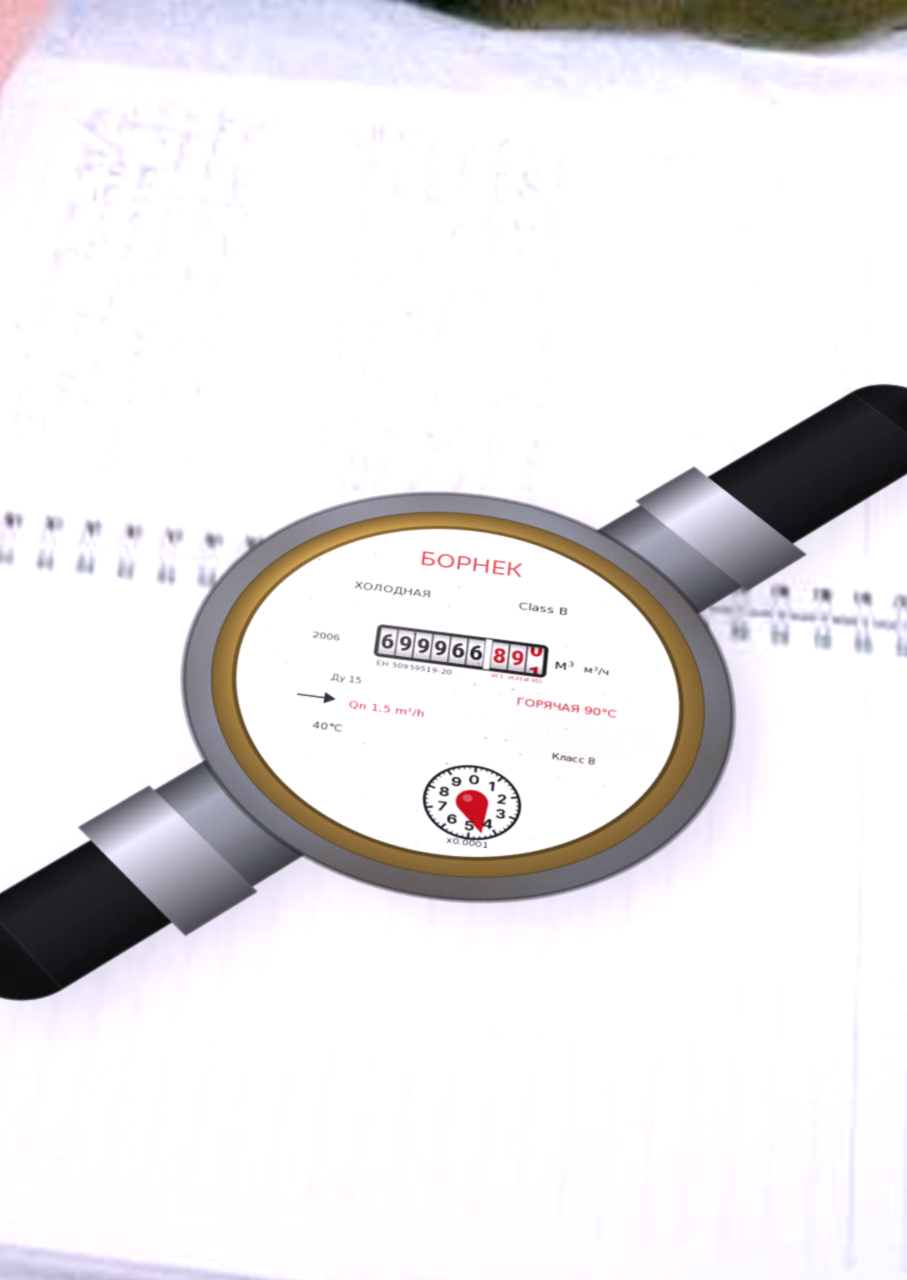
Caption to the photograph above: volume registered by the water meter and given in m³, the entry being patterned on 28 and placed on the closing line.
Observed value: 699966.8904
